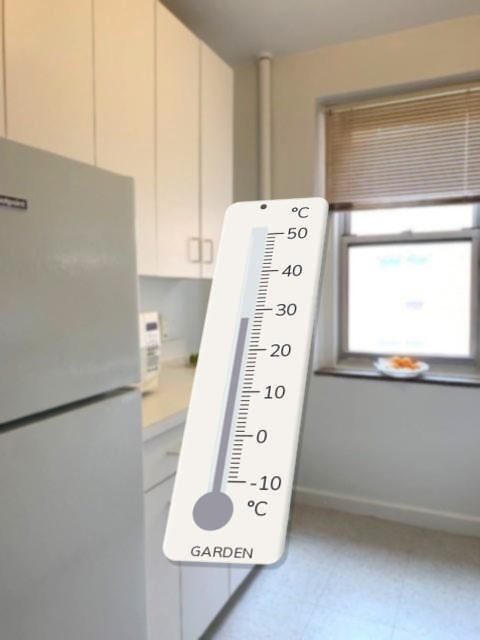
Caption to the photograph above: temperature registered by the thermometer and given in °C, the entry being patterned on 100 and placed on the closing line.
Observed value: 28
